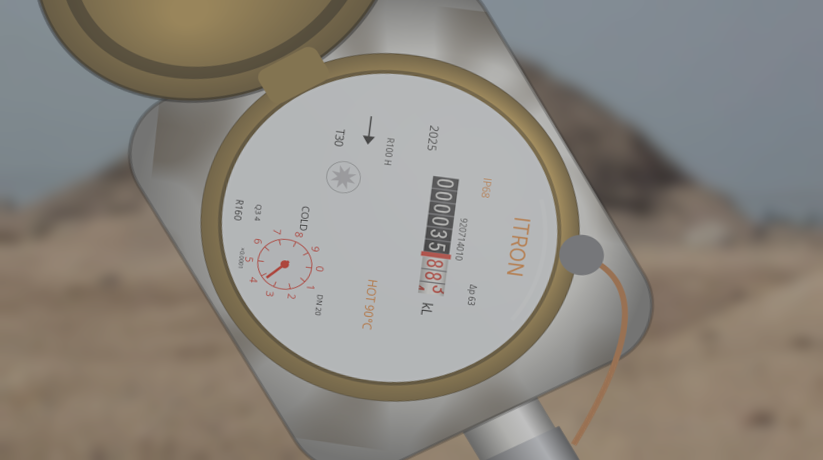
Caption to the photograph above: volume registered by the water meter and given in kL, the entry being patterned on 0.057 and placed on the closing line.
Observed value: 35.8833
